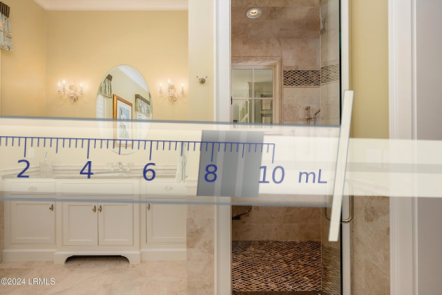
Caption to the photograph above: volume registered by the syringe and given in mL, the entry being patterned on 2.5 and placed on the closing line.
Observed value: 7.6
